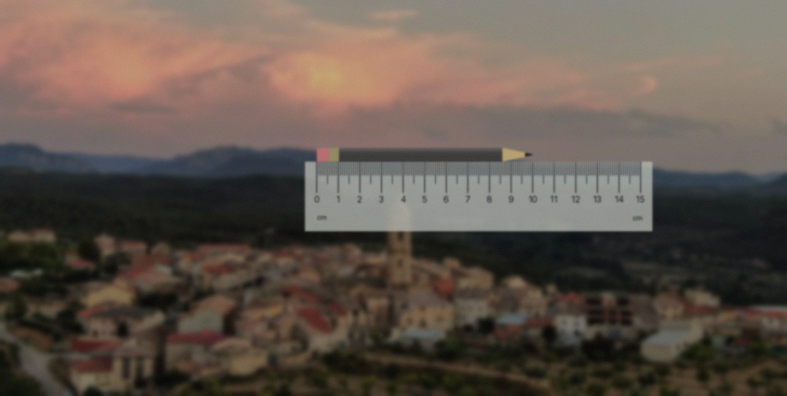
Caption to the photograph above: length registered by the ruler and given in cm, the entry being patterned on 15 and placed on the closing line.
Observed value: 10
